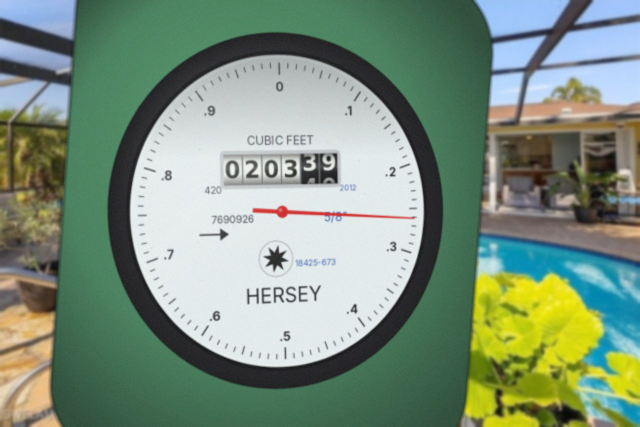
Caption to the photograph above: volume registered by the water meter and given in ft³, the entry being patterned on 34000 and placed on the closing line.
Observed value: 20339.26
